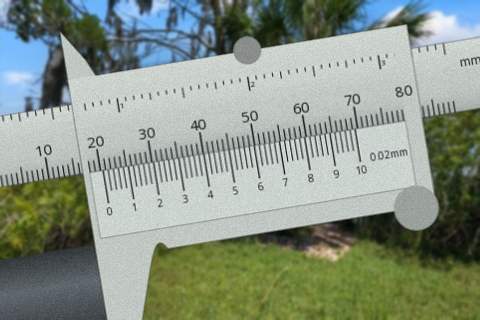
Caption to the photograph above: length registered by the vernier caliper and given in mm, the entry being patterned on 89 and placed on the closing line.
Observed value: 20.5
